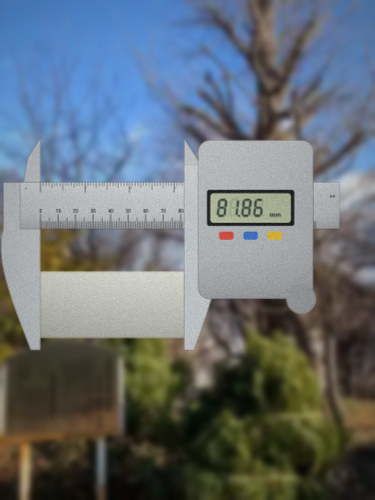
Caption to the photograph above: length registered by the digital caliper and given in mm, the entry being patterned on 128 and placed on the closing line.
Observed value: 81.86
